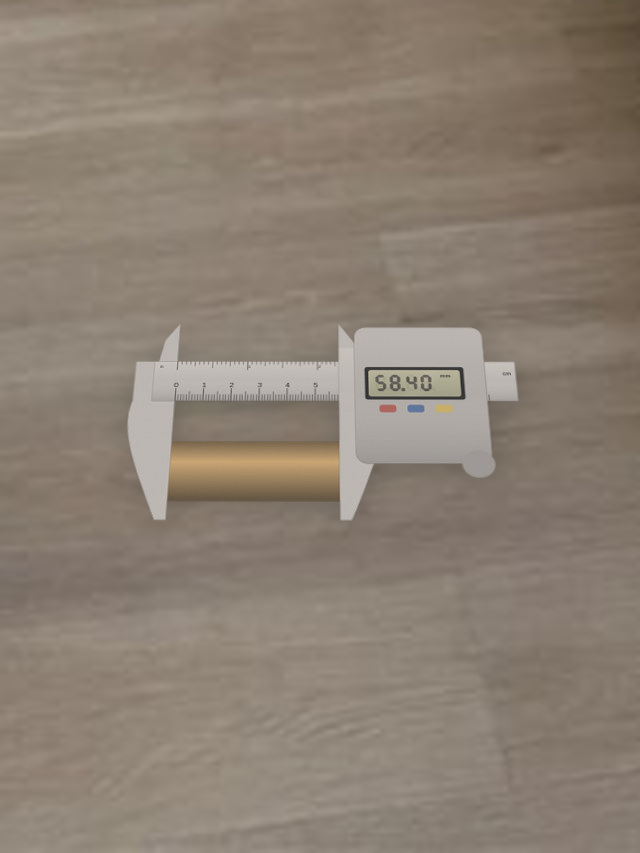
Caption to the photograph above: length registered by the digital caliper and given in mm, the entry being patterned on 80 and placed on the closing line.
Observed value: 58.40
